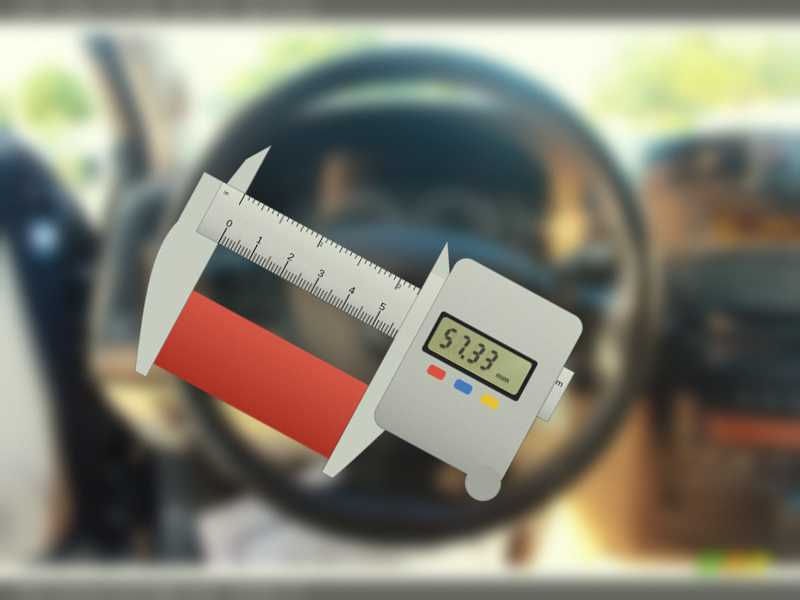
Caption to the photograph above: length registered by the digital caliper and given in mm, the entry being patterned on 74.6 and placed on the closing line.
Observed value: 57.33
